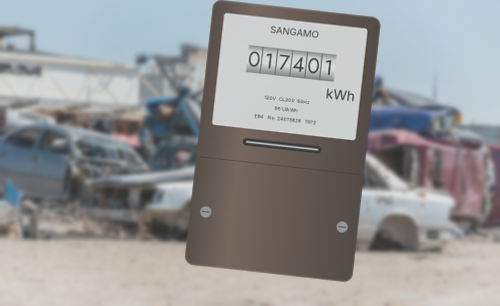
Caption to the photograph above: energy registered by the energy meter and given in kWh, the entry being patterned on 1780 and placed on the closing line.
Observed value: 17401
